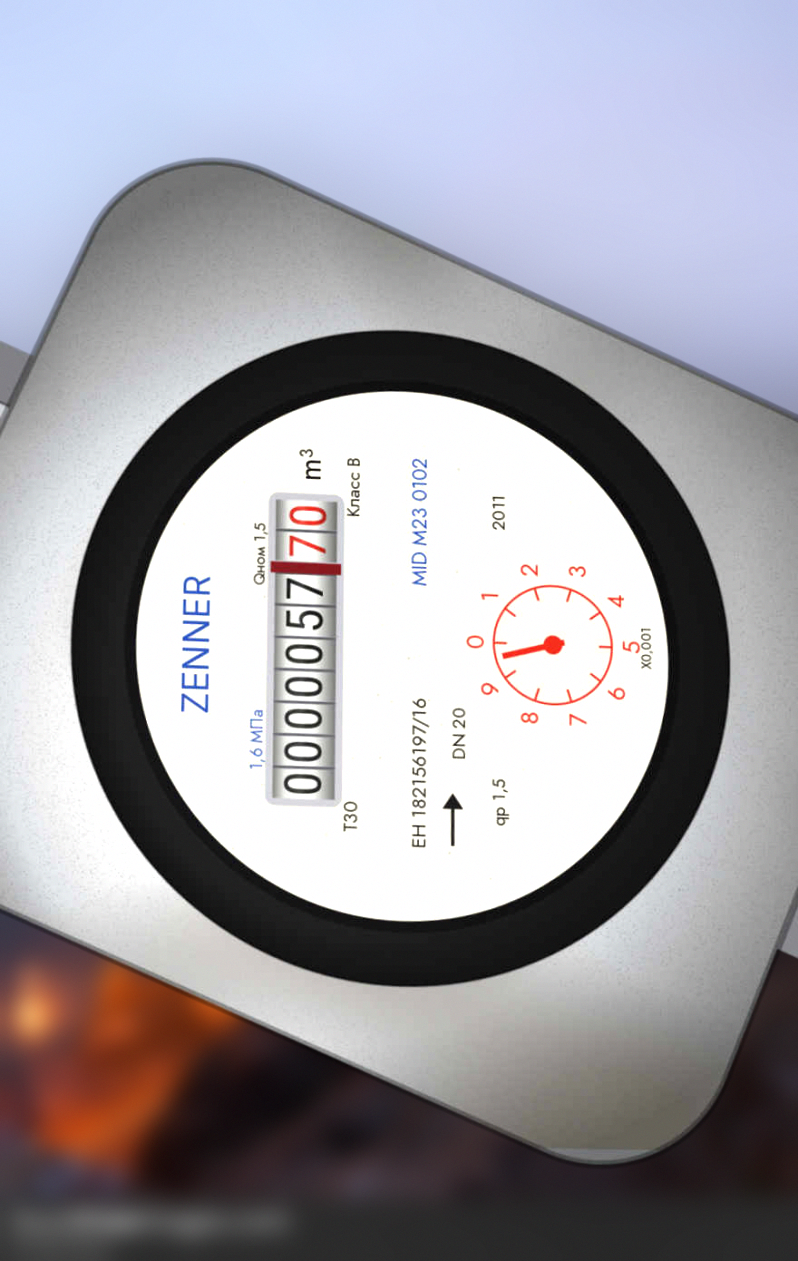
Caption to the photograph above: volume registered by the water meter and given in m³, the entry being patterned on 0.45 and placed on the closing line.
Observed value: 57.699
